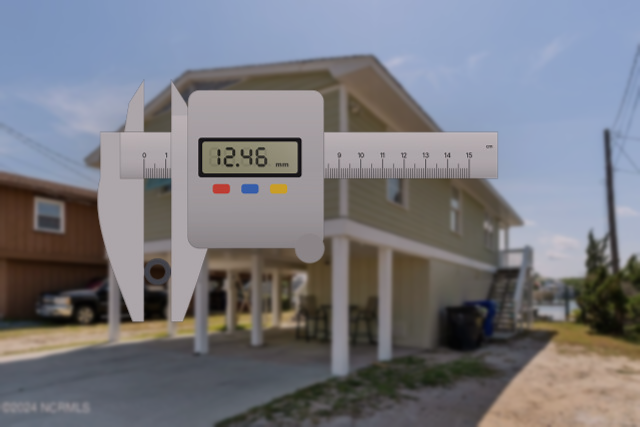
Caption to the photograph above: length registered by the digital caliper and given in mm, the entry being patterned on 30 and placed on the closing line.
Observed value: 12.46
